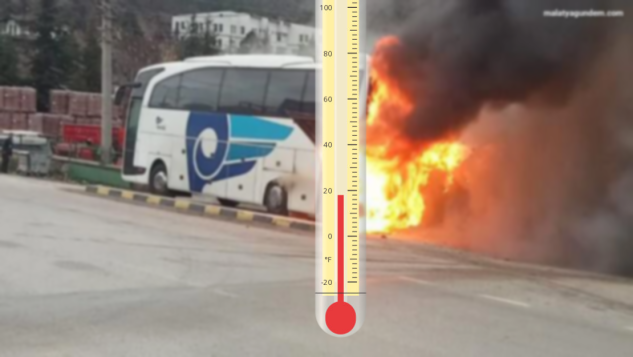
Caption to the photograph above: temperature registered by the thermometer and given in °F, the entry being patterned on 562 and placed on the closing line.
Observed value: 18
